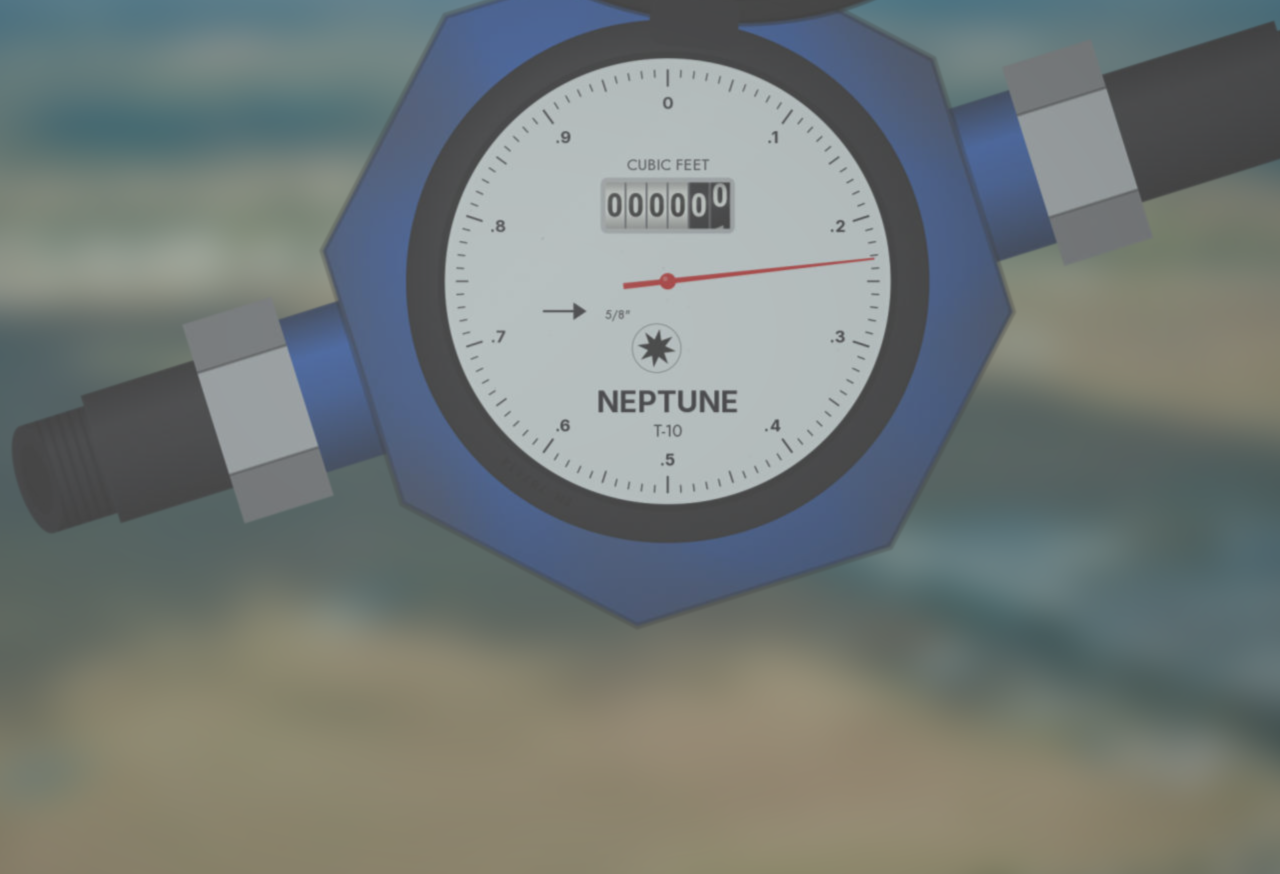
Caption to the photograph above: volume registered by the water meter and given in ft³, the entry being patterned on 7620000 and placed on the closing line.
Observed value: 0.23
